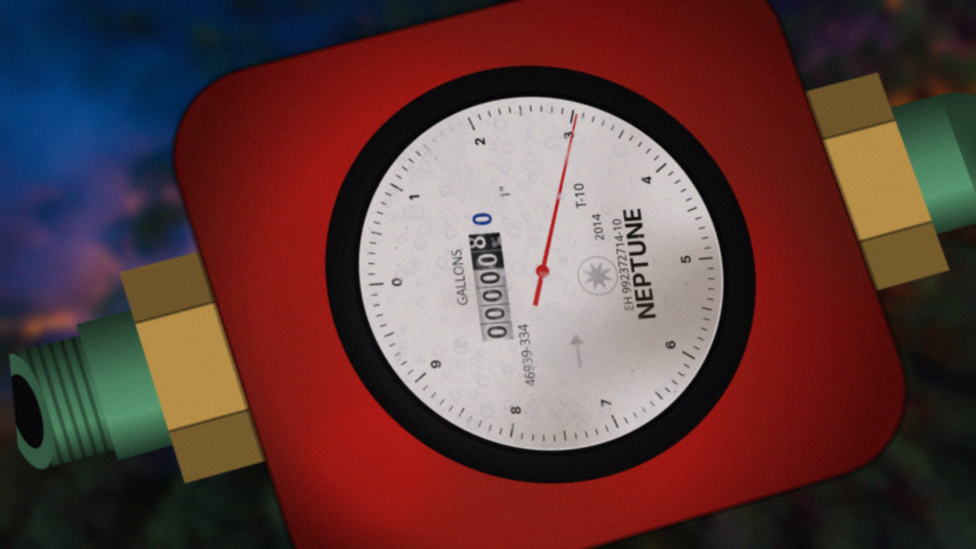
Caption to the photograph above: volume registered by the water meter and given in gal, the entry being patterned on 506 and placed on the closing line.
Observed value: 83.0
